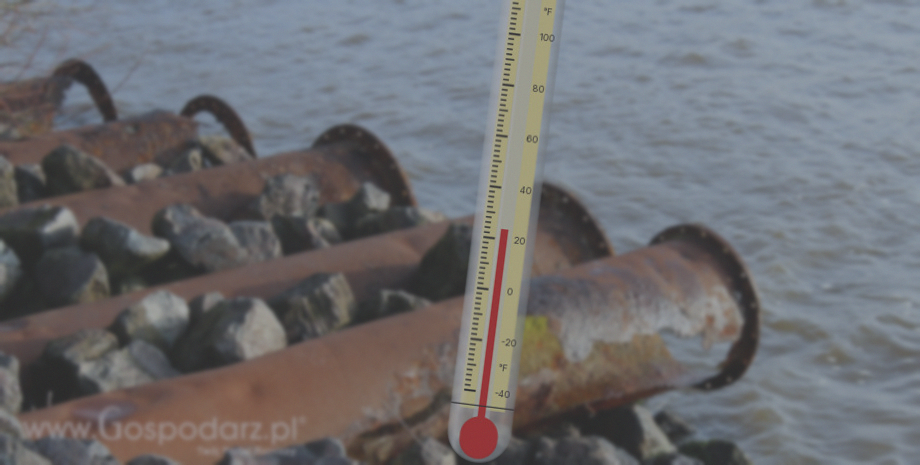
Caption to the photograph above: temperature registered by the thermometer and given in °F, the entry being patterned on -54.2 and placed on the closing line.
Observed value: 24
